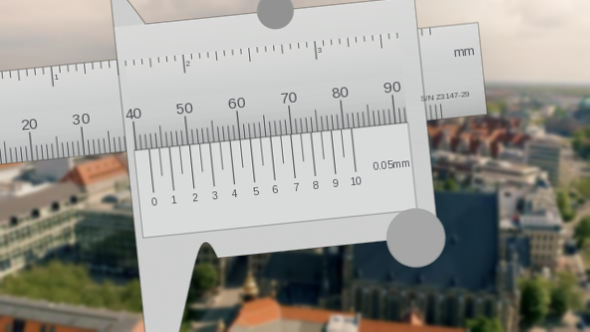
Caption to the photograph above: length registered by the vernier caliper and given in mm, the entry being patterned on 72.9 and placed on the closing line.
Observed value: 42.5
